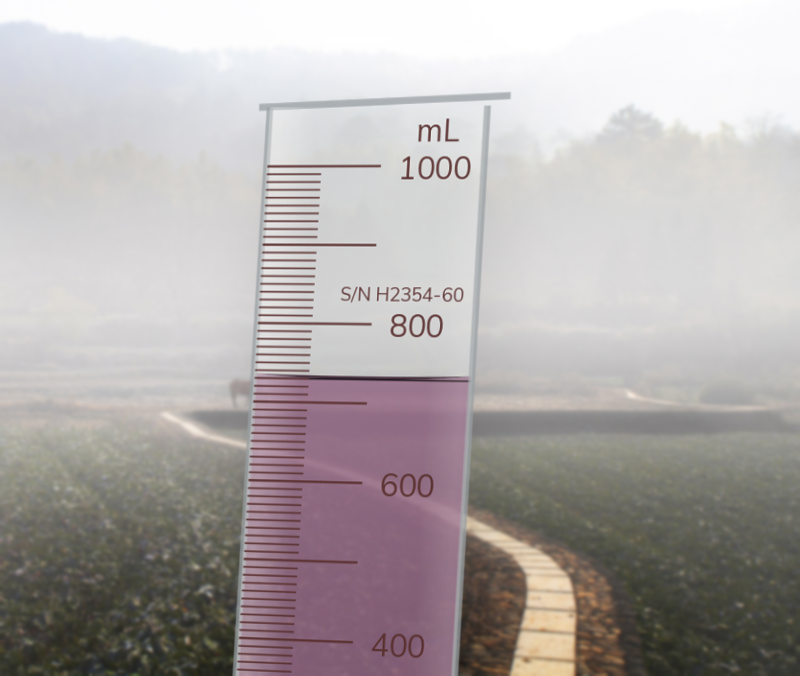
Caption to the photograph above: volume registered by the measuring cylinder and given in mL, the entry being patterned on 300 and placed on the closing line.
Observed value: 730
